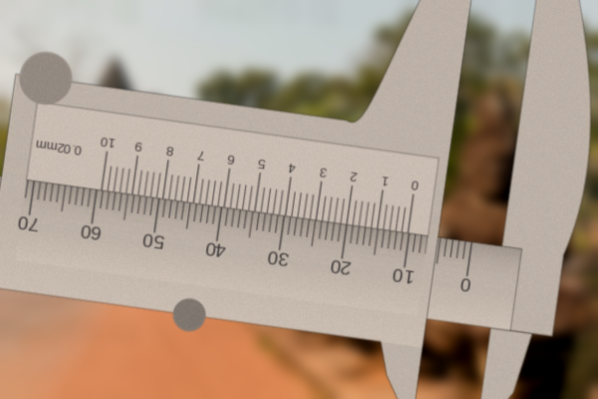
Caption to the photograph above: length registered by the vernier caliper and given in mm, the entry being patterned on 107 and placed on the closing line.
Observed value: 10.2
